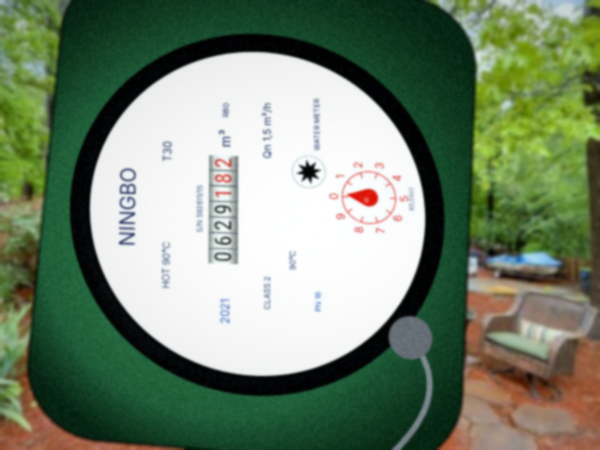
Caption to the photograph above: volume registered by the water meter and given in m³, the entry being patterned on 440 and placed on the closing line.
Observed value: 629.1820
